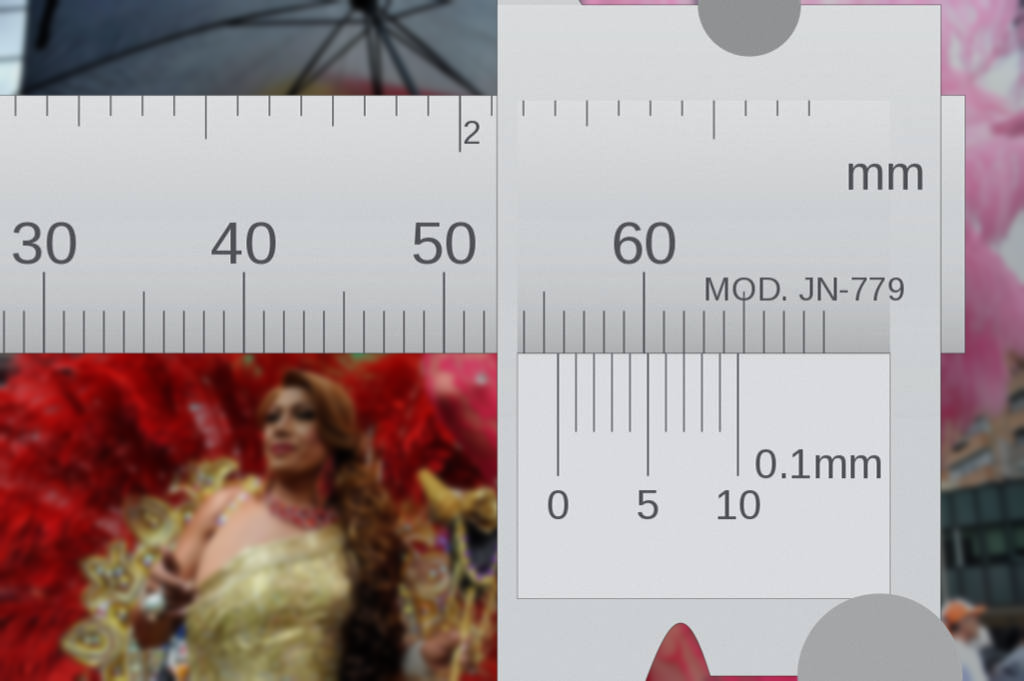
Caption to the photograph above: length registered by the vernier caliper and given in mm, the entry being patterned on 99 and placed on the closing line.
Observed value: 55.7
